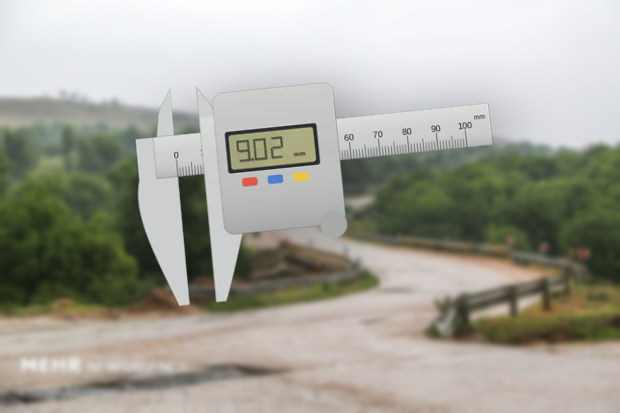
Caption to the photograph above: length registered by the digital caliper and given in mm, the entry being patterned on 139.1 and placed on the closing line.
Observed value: 9.02
